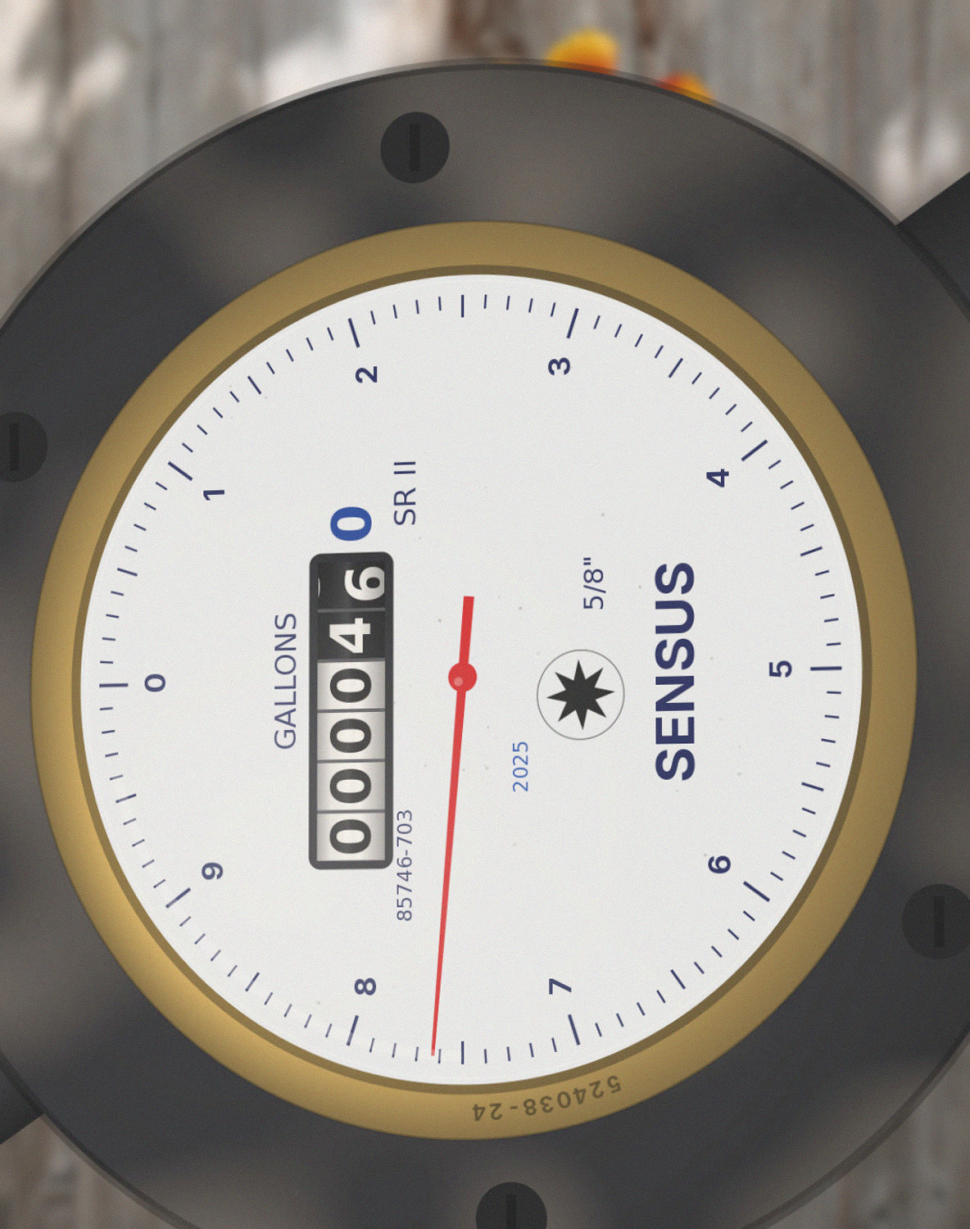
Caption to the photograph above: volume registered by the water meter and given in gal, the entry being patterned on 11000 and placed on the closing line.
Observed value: 457.6
